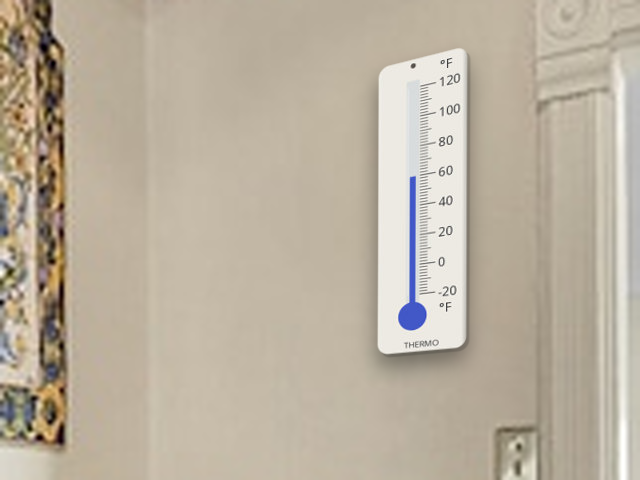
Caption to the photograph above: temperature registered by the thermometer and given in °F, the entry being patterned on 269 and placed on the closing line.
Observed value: 60
